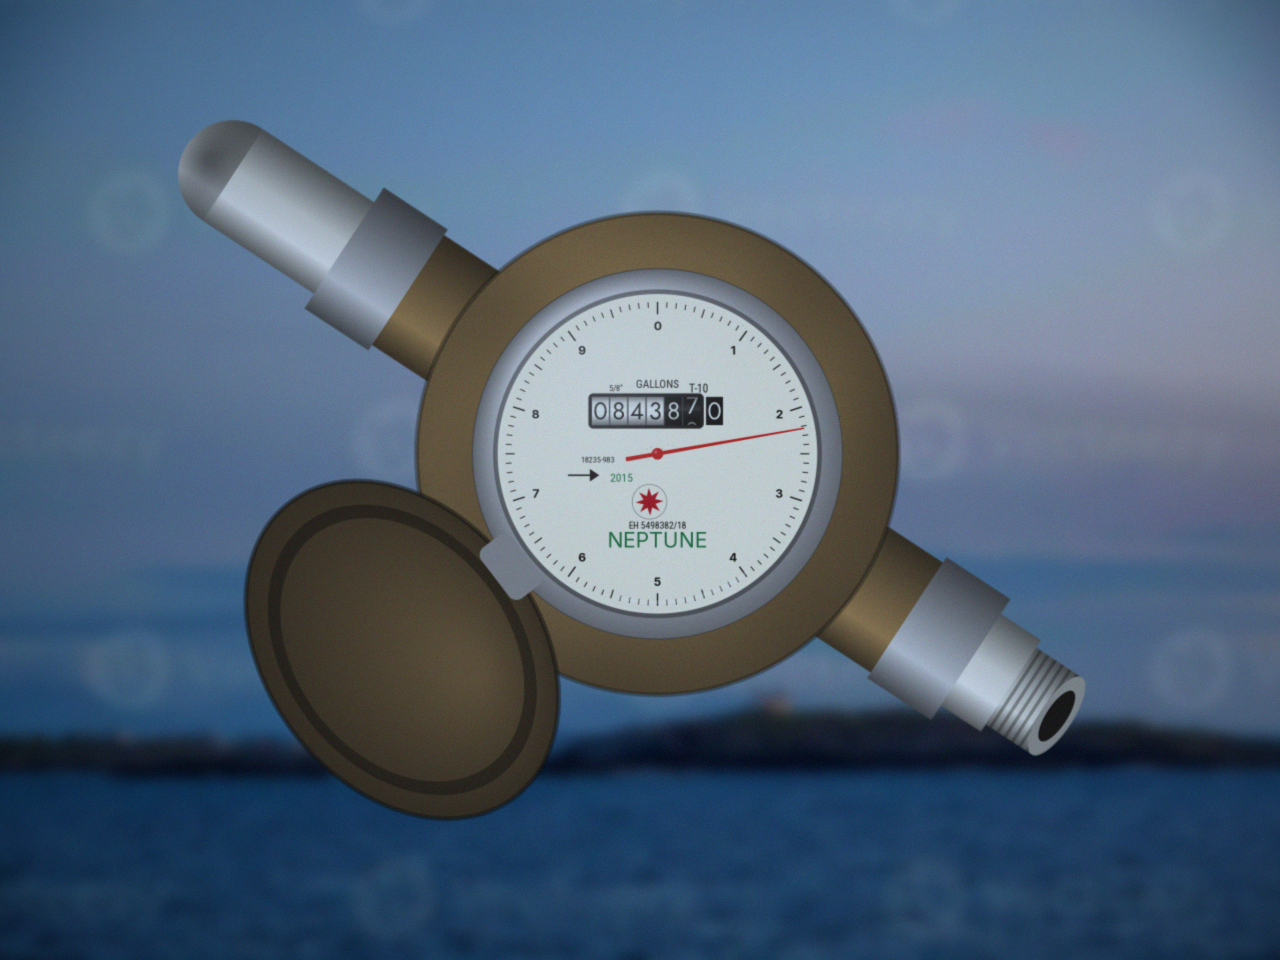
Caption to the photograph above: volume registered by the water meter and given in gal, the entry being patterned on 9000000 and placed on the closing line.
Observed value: 843872.2
